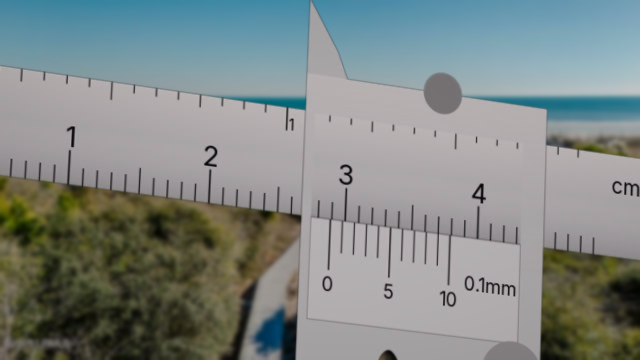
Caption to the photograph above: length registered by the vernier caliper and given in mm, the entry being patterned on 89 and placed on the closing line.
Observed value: 28.9
